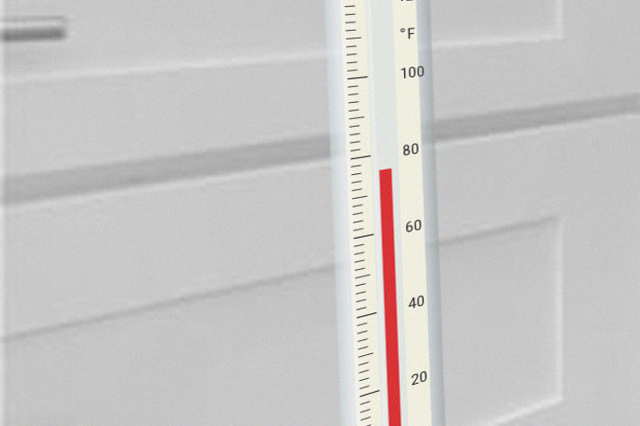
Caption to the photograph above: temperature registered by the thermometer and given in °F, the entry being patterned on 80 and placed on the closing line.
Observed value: 76
